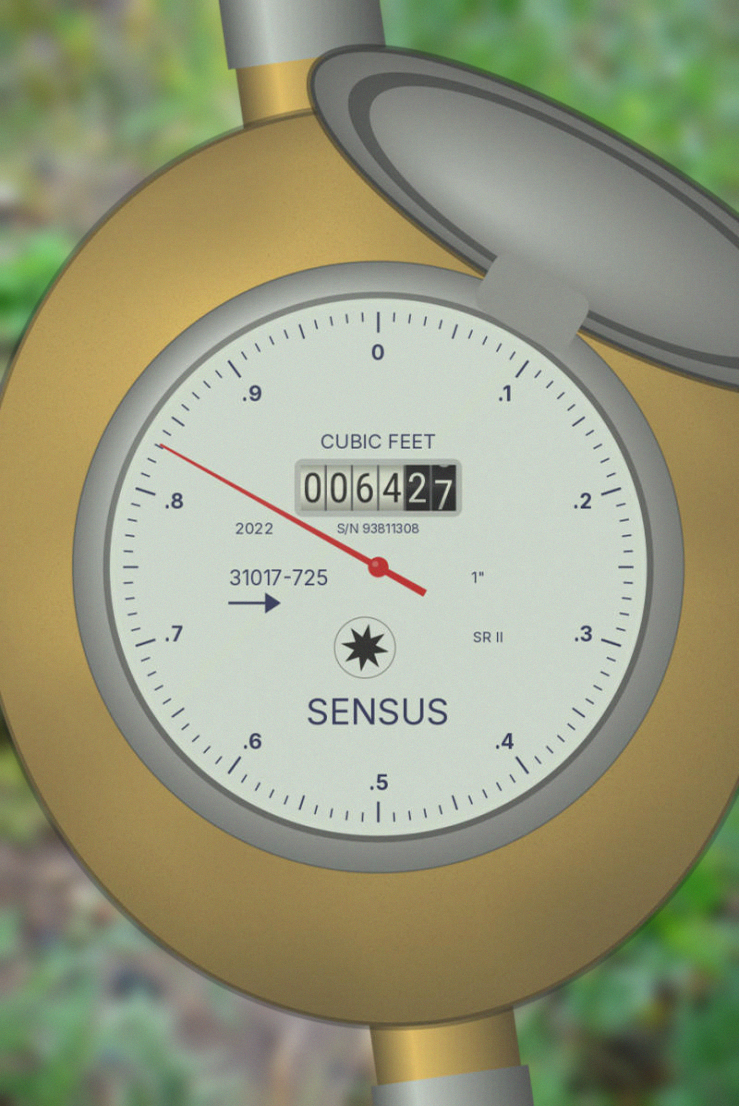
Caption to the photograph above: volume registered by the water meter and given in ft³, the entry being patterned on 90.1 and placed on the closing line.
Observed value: 6426.83
